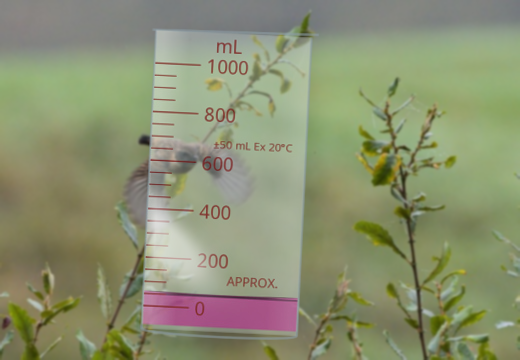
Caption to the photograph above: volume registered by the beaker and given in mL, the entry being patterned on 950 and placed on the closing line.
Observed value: 50
